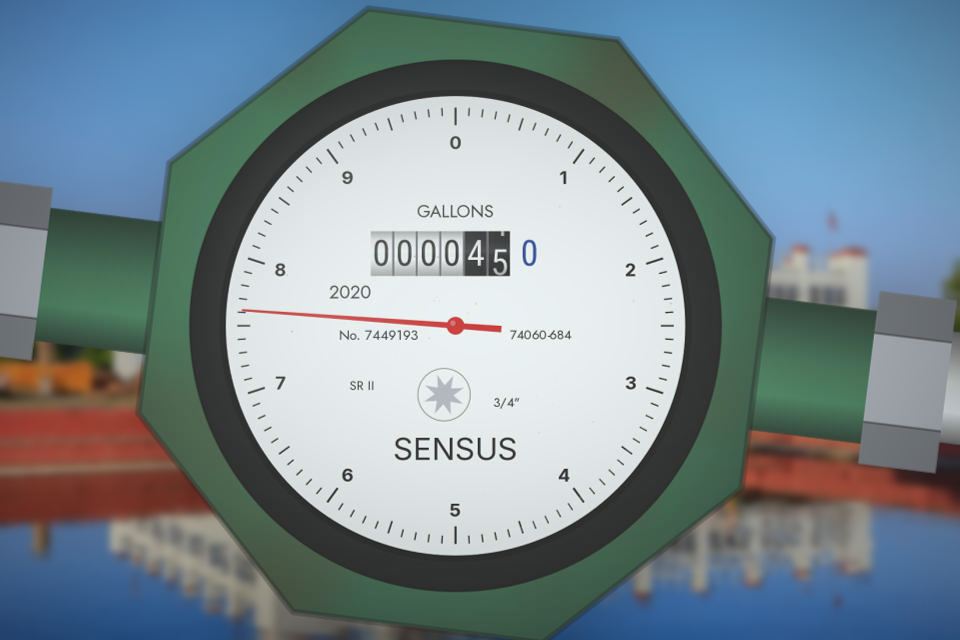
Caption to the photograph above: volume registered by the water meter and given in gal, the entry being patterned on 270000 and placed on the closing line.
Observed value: 447.6
